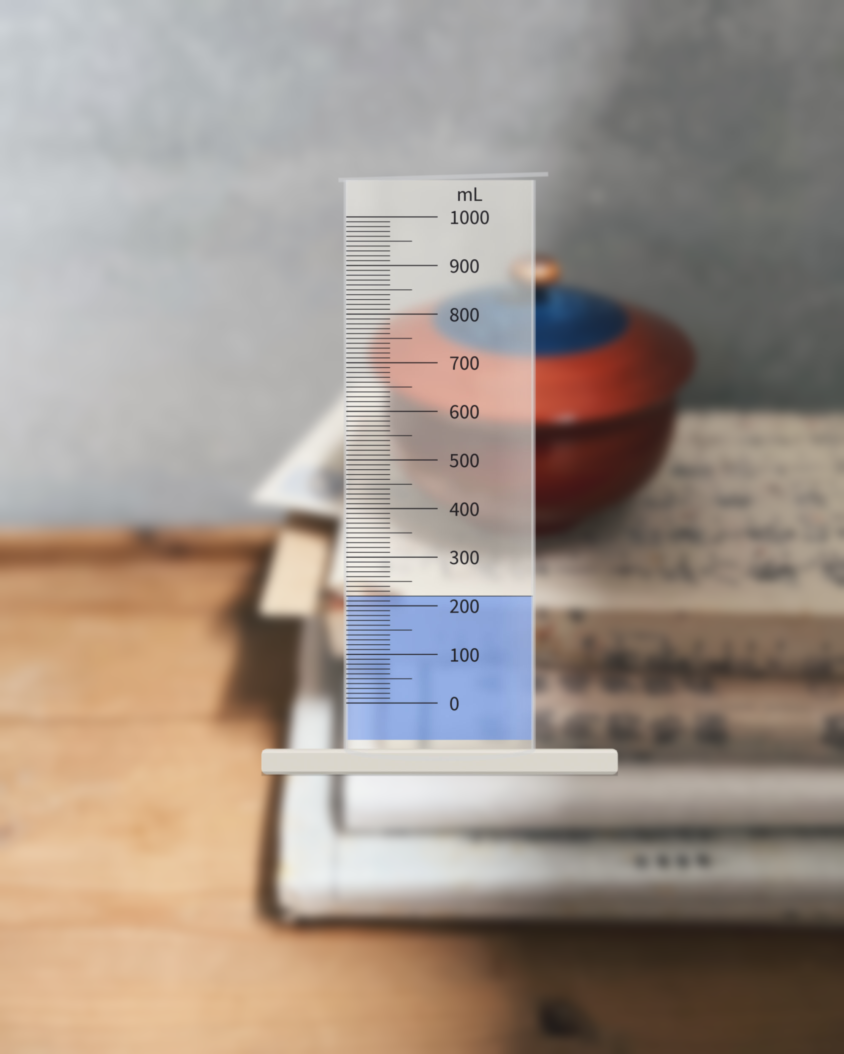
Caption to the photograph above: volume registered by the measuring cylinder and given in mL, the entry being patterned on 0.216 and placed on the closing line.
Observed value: 220
